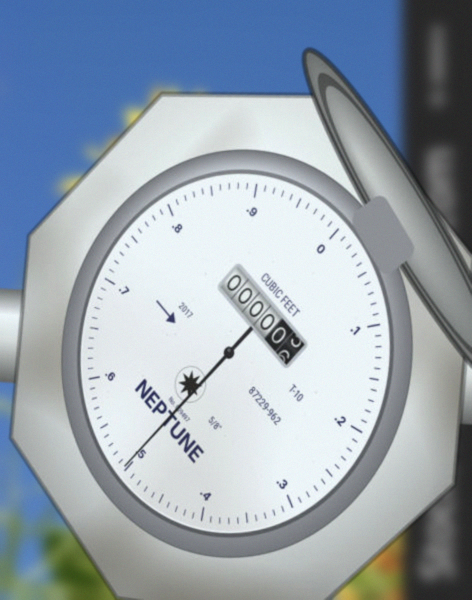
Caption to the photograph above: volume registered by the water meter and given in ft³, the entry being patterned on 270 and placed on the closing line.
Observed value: 5.50
